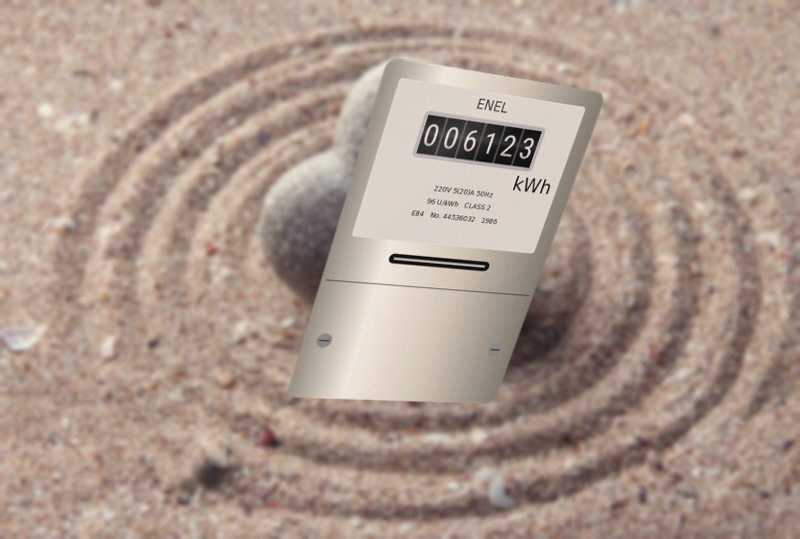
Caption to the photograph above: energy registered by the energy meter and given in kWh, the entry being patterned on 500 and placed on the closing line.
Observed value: 6123
